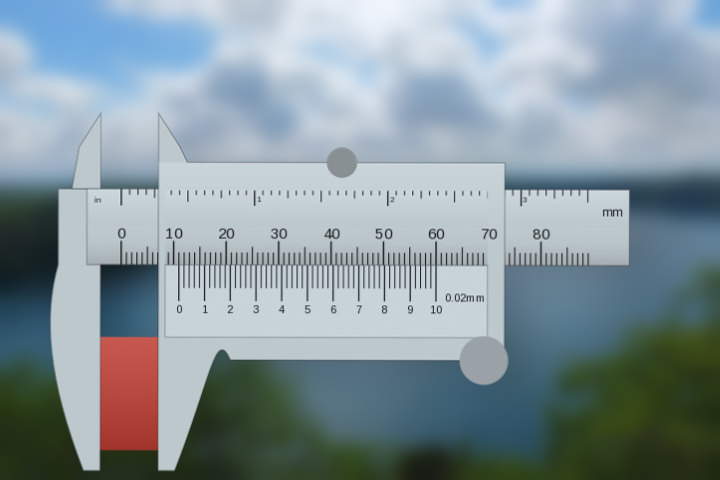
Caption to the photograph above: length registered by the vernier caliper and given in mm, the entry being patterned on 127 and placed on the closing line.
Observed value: 11.0
